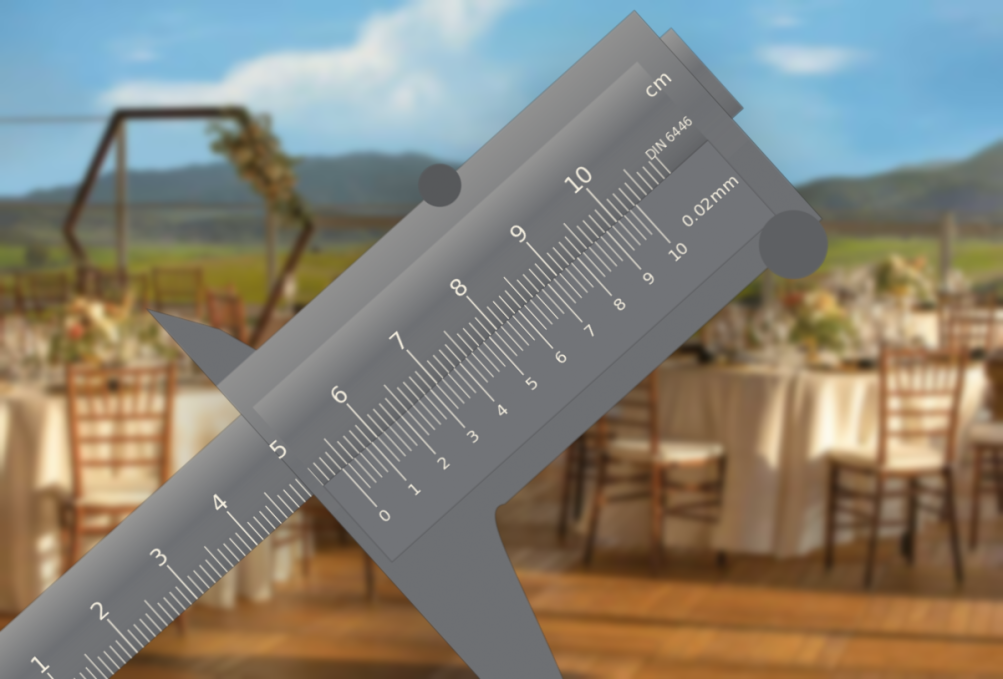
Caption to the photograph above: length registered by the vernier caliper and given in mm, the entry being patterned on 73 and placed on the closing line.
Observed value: 54.2
